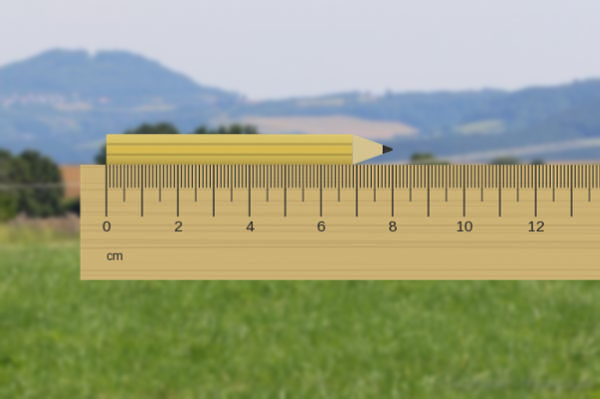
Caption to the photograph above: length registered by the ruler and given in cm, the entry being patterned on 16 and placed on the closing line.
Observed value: 8
